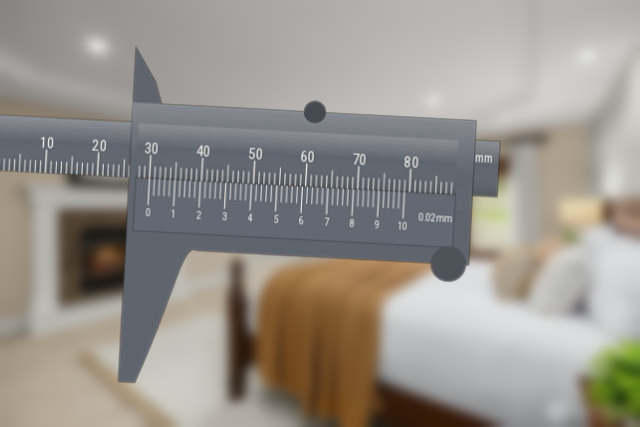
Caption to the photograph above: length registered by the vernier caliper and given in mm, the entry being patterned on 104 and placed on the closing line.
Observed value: 30.0
